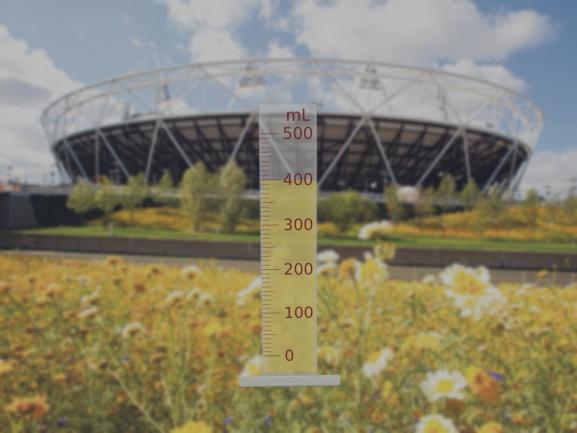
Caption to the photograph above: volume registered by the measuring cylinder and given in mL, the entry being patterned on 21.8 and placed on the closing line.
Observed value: 400
